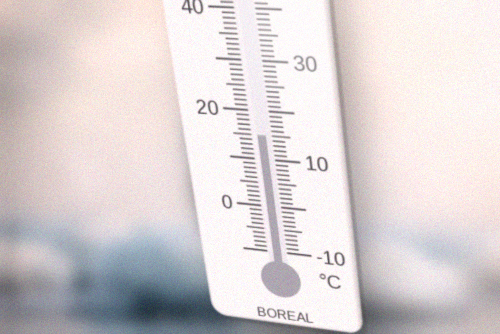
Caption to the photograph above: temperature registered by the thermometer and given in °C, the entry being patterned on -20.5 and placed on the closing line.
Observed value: 15
